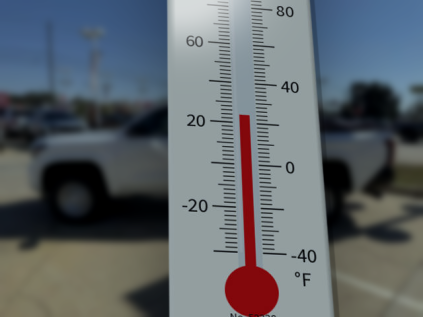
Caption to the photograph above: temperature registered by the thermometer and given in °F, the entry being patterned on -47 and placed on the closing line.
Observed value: 24
